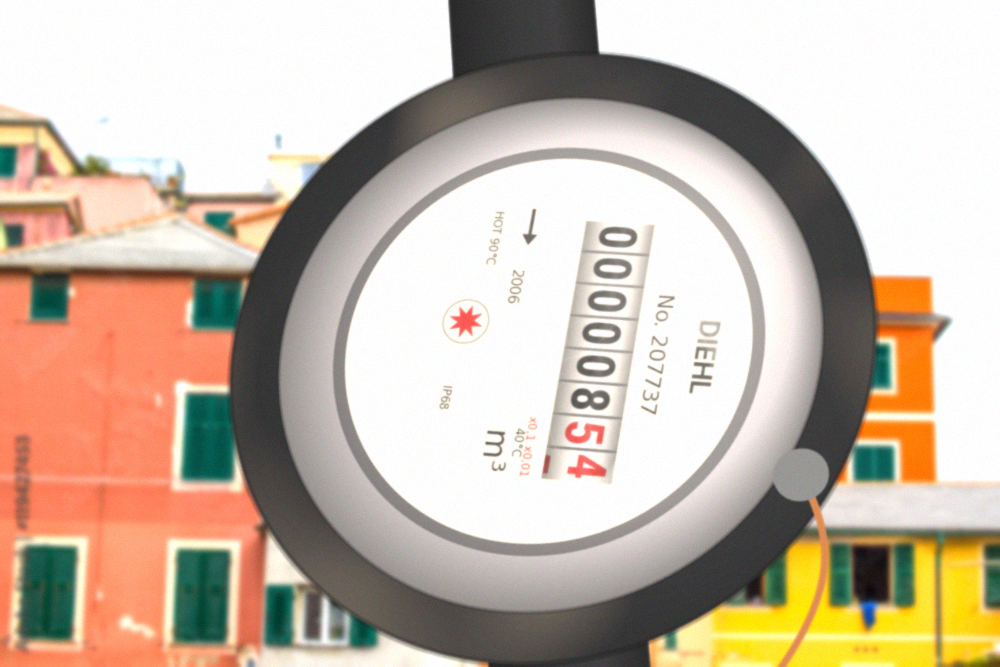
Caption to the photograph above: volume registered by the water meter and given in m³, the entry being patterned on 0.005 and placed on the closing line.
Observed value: 8.54
